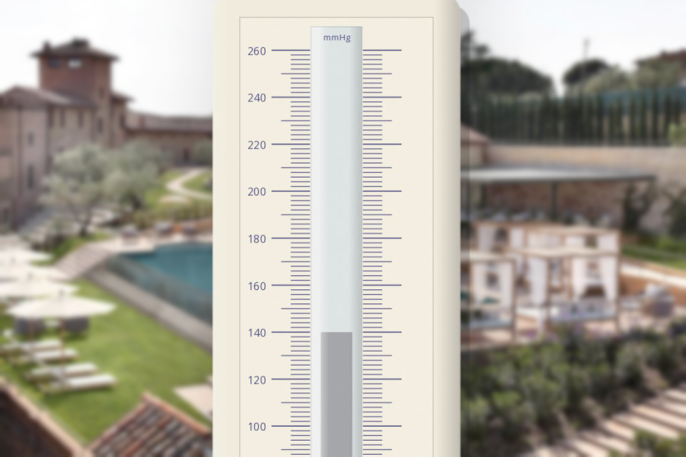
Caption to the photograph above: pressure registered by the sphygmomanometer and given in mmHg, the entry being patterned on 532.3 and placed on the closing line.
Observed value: 140
